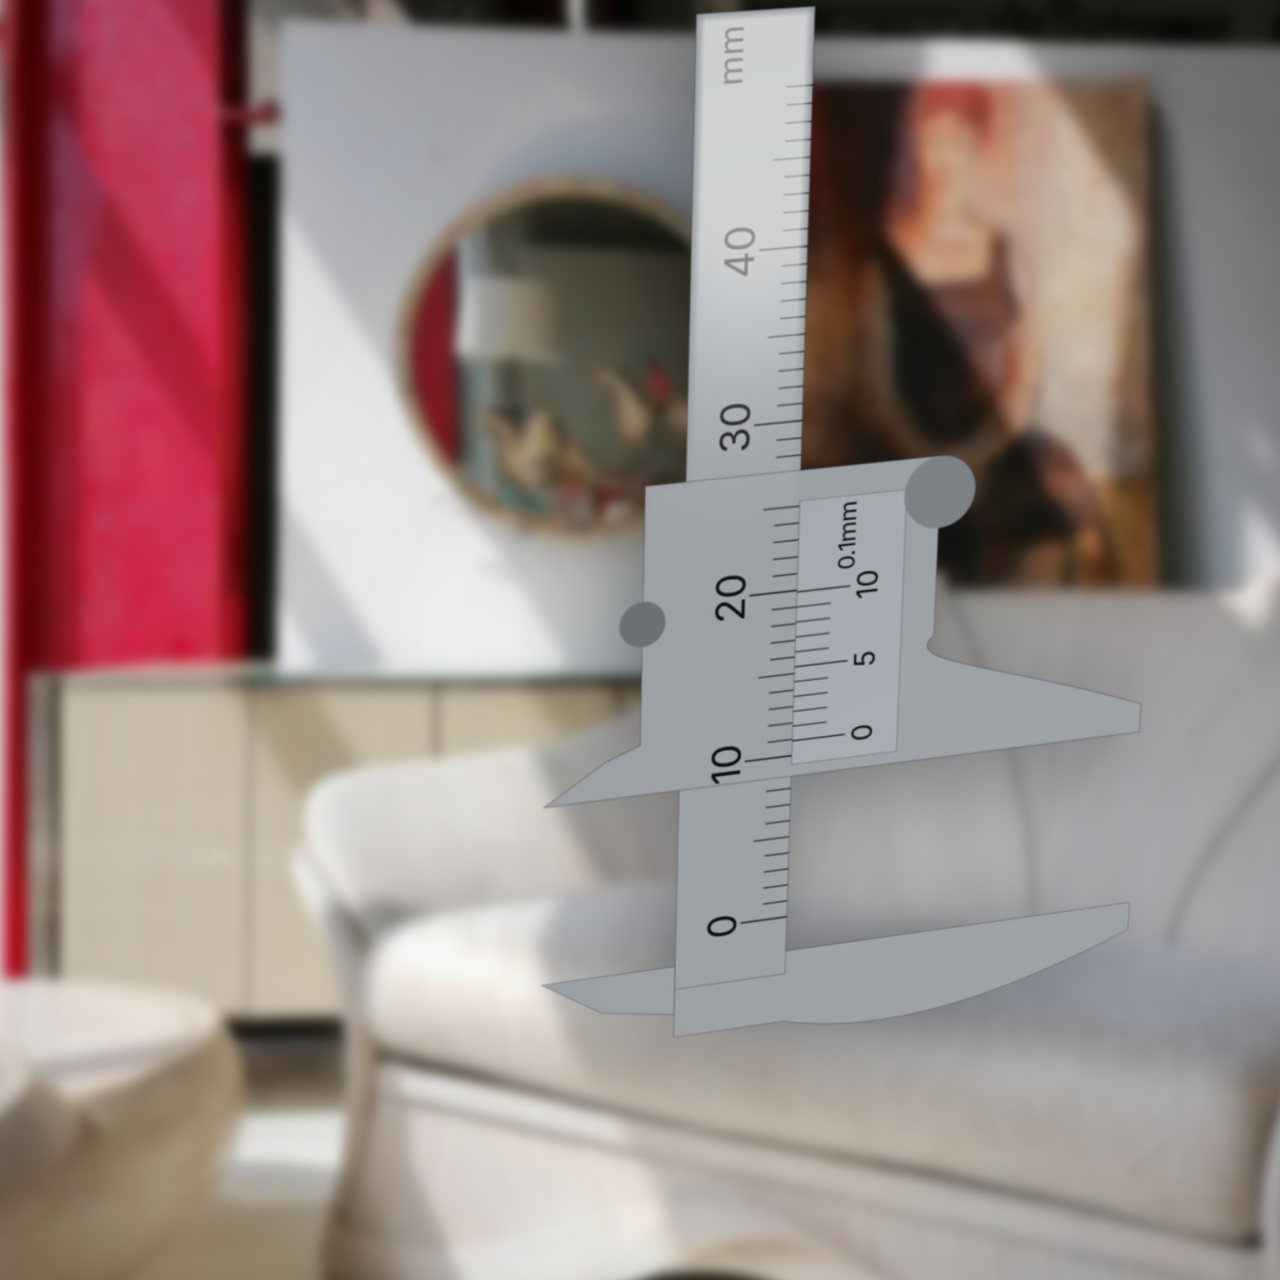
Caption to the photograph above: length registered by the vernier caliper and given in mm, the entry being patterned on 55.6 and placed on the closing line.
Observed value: 10.9
